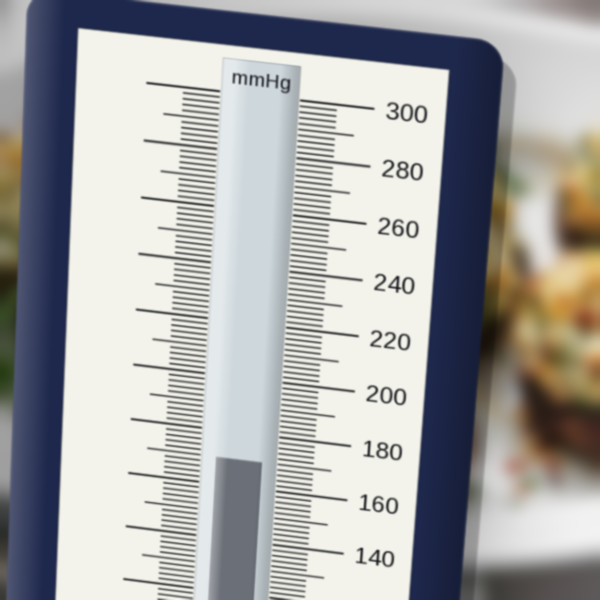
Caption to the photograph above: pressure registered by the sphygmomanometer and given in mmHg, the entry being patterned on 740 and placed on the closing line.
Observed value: 170
